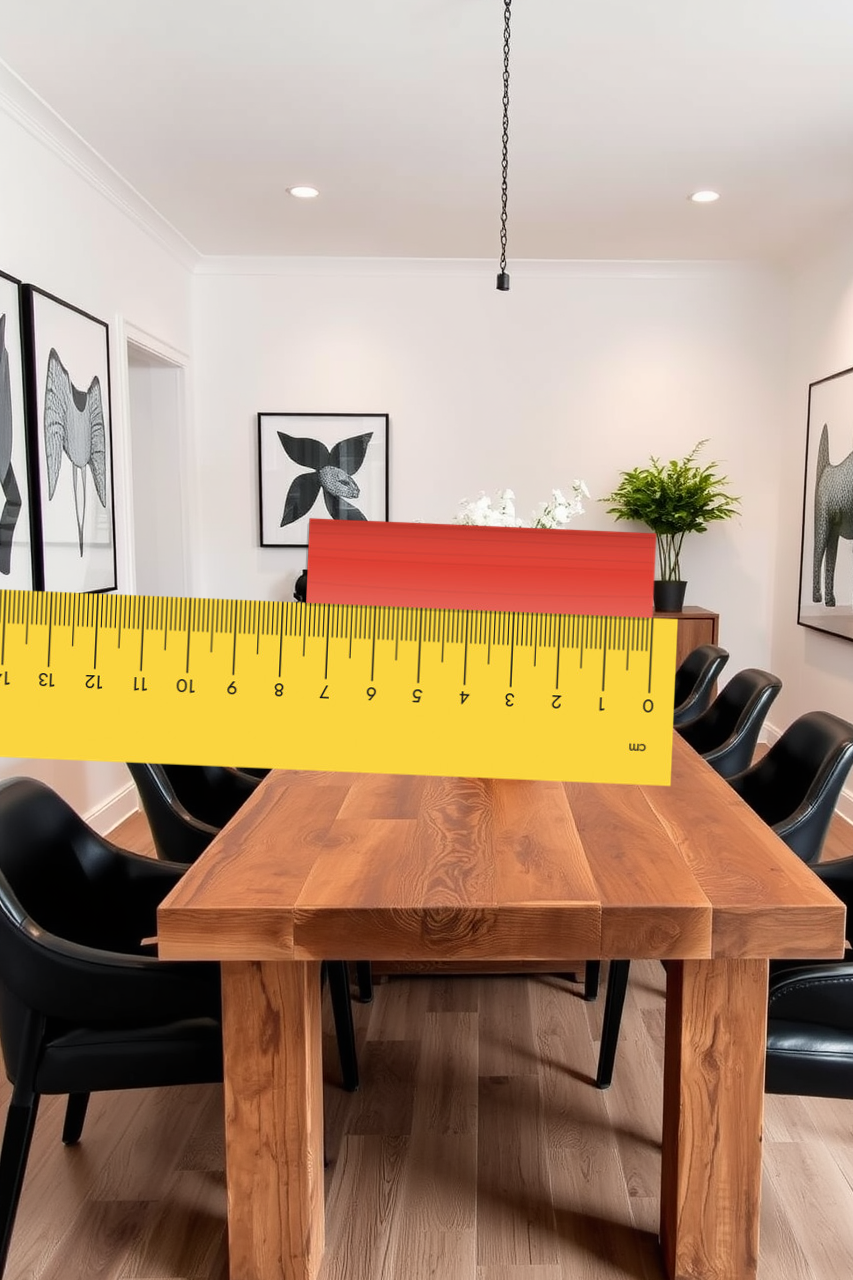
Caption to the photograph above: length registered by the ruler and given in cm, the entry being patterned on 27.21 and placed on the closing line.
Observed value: 7.5
